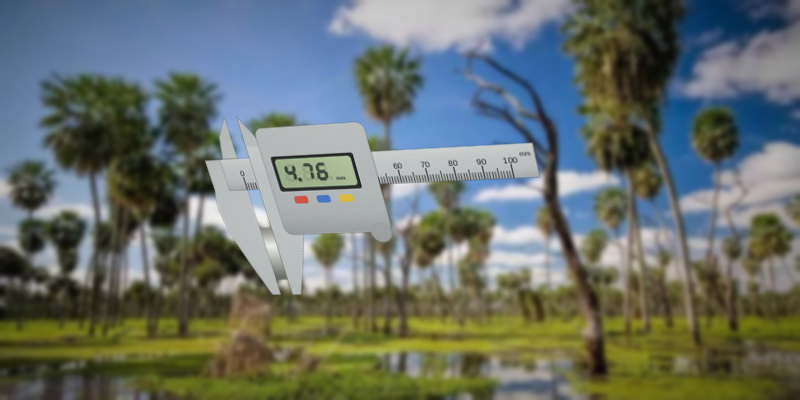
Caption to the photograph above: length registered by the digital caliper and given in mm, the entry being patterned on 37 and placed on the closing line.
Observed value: 4.76
